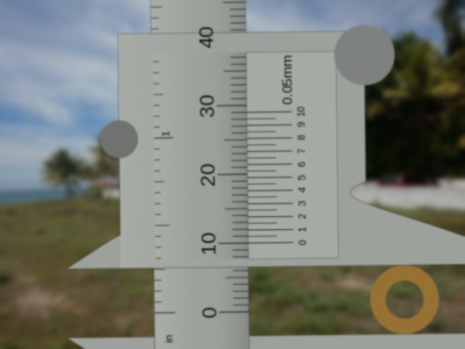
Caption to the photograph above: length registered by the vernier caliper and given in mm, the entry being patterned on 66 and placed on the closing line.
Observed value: 10.0
